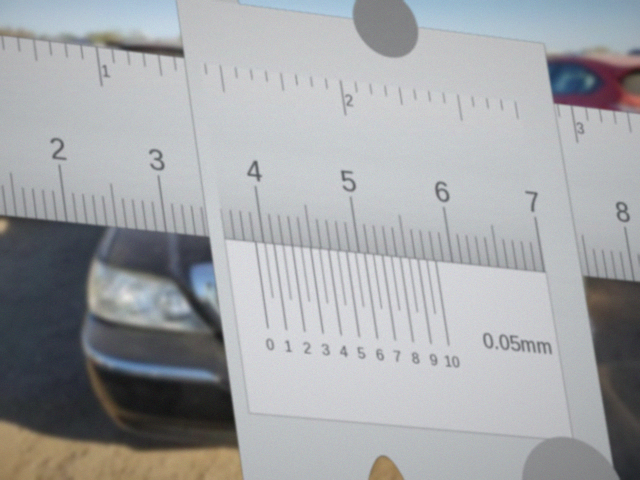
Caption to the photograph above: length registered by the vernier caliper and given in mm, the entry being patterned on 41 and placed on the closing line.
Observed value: 39.2
